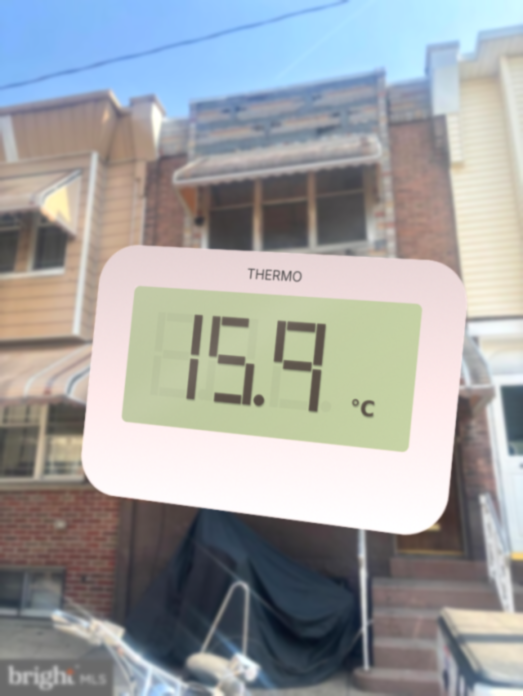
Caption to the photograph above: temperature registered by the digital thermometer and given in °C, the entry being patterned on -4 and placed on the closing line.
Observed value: 15.9
